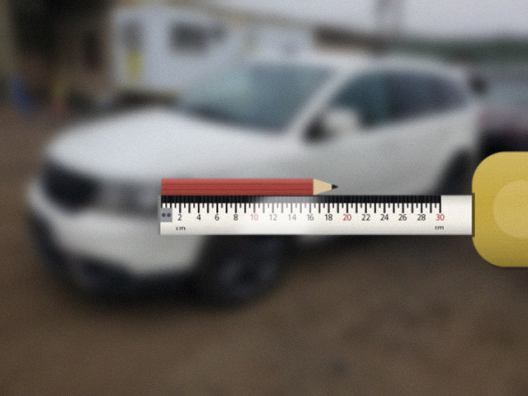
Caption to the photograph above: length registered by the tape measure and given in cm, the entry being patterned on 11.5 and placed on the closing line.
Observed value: 19
